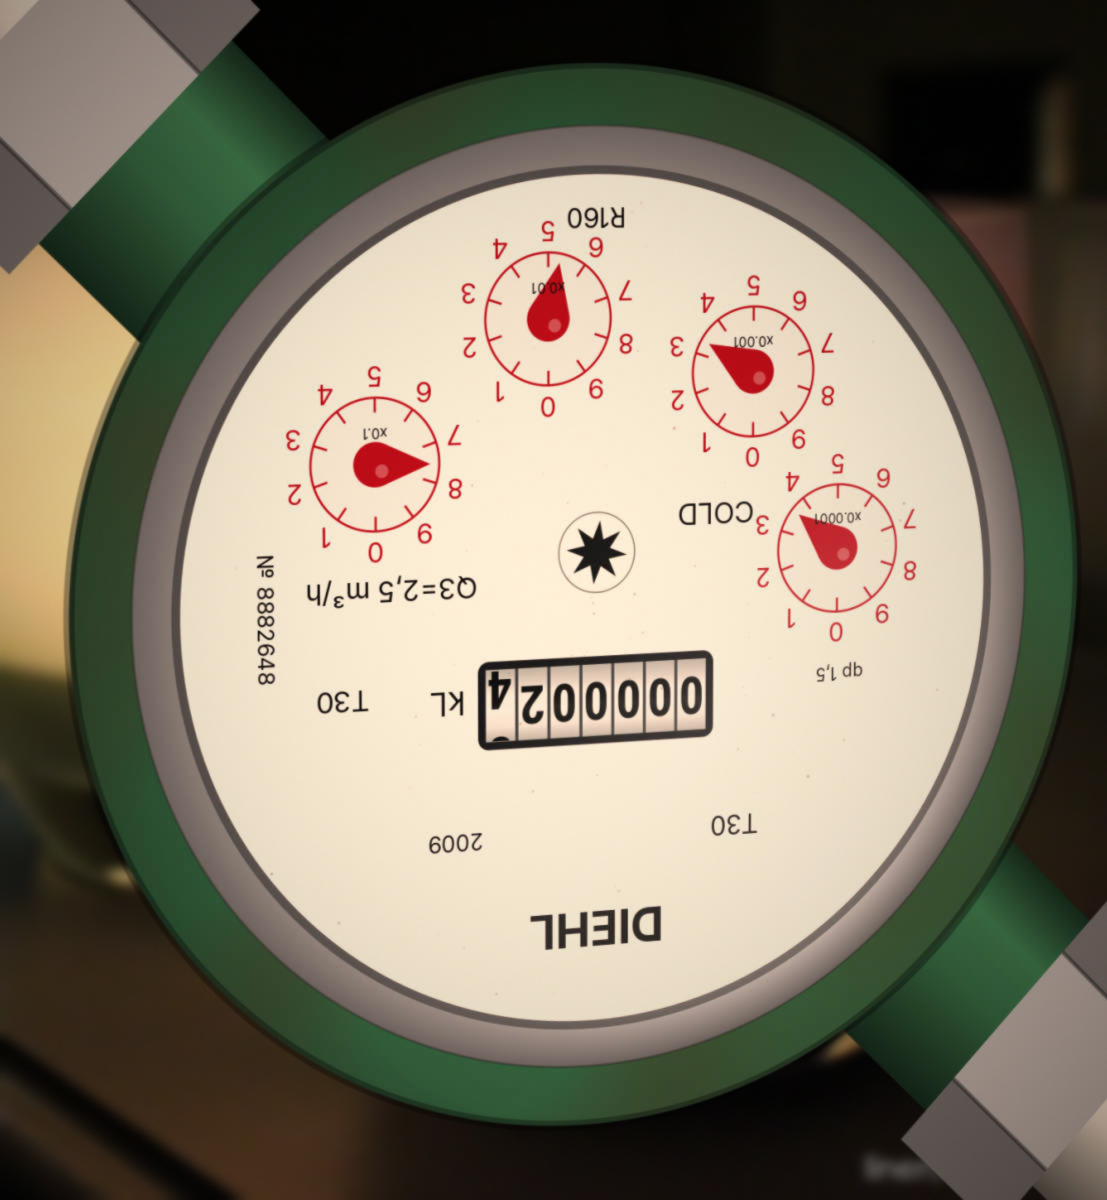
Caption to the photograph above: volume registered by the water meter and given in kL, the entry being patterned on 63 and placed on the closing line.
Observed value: 23.7533
